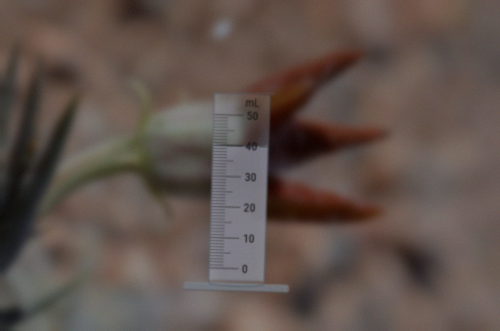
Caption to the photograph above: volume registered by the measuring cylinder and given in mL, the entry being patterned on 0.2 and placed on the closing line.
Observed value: 40
